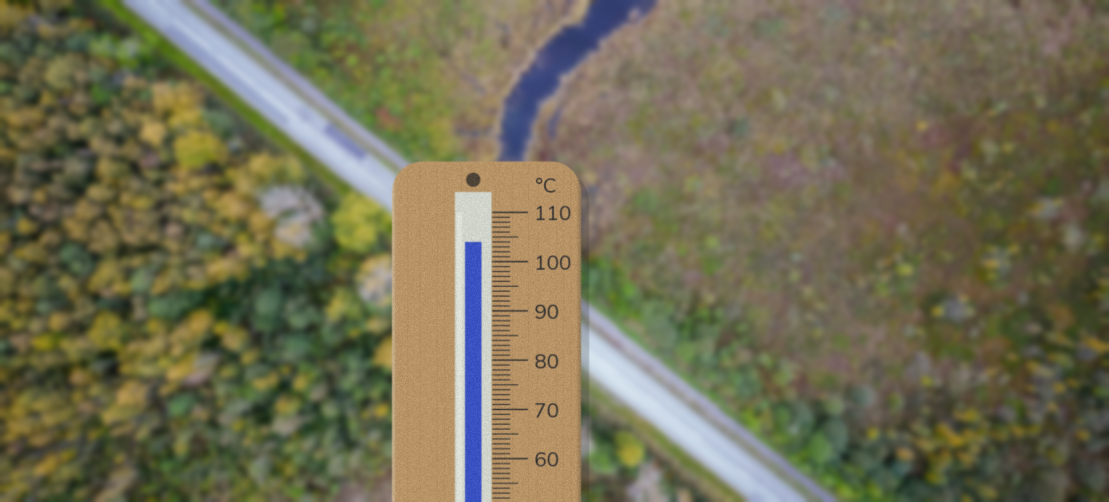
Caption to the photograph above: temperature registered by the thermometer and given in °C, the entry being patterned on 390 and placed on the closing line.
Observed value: 104
